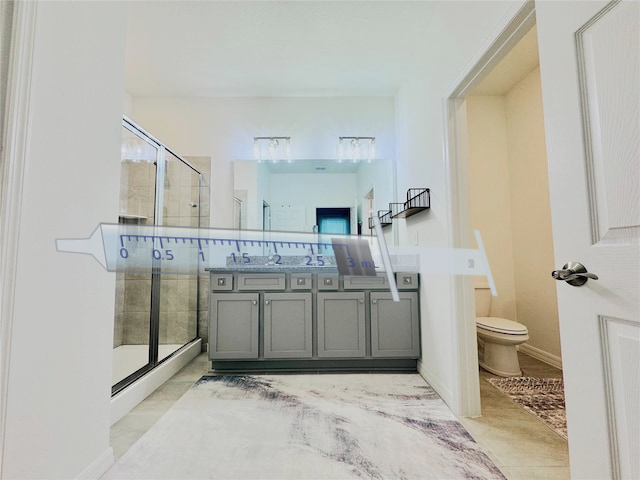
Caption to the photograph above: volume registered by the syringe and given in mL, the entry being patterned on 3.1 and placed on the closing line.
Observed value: 2.8
